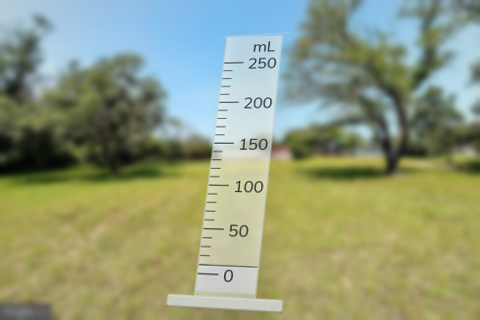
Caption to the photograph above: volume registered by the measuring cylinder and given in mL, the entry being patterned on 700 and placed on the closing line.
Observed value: 10
